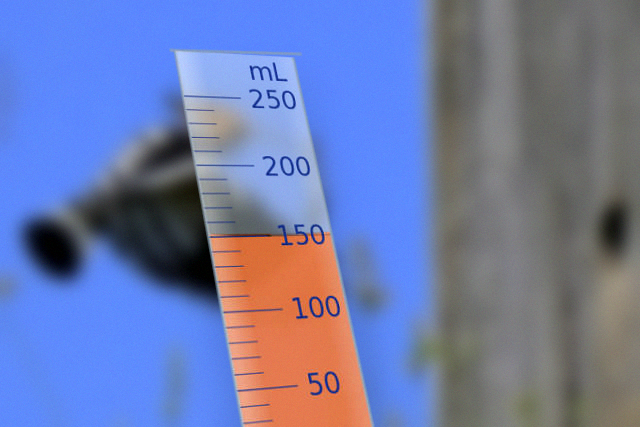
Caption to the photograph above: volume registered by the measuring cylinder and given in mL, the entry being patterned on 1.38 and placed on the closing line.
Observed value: 150
